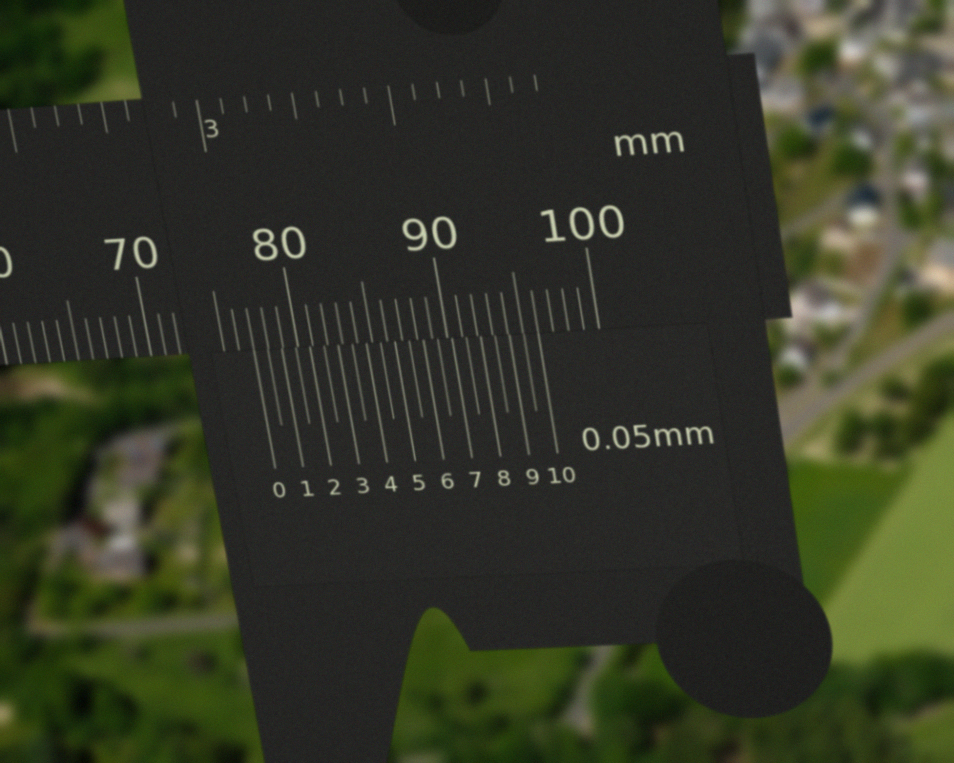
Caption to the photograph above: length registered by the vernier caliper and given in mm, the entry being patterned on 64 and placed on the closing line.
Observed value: 77.0
